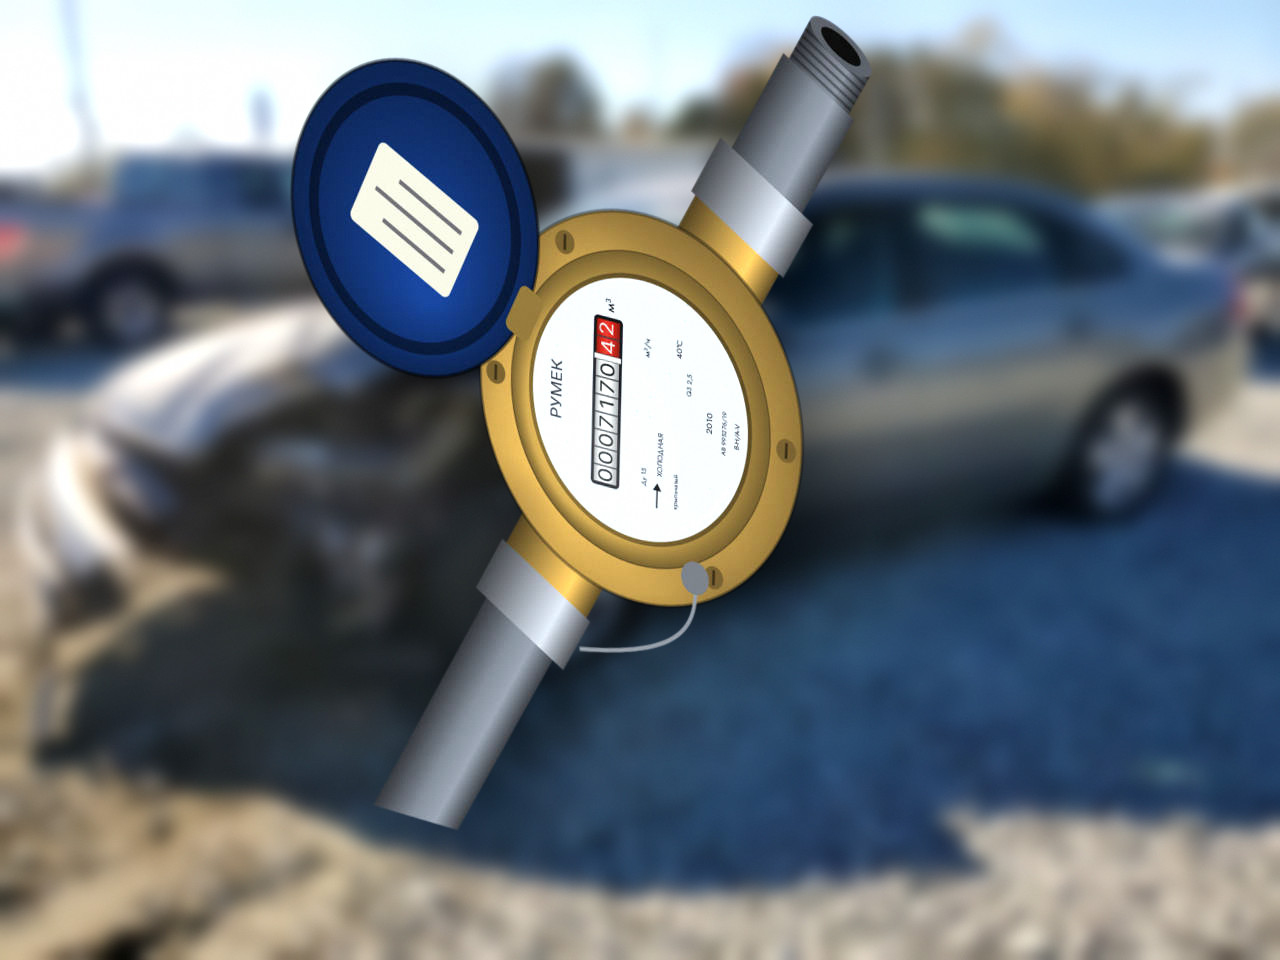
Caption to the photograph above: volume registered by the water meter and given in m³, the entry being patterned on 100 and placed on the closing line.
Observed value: 7170.42
